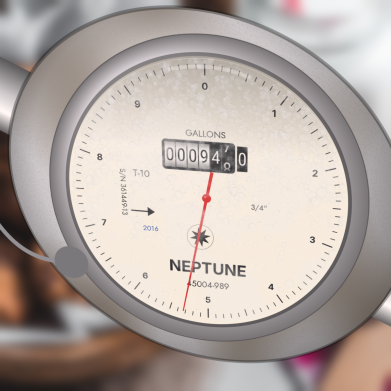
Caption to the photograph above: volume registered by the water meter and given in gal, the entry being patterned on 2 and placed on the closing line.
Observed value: 9475.3
